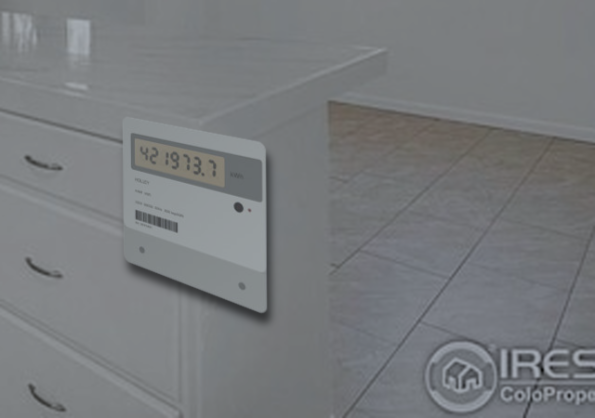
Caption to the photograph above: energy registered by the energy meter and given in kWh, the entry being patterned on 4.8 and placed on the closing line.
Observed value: 421973.7
